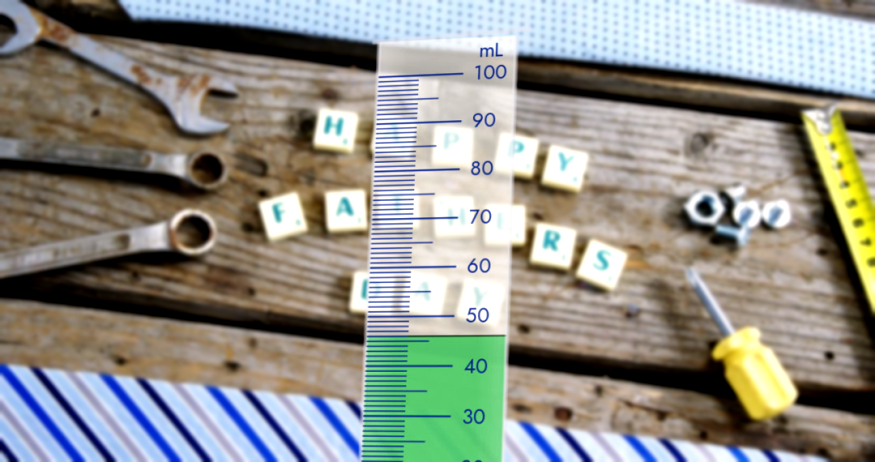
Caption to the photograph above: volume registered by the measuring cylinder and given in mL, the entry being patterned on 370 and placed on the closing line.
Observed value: 46
